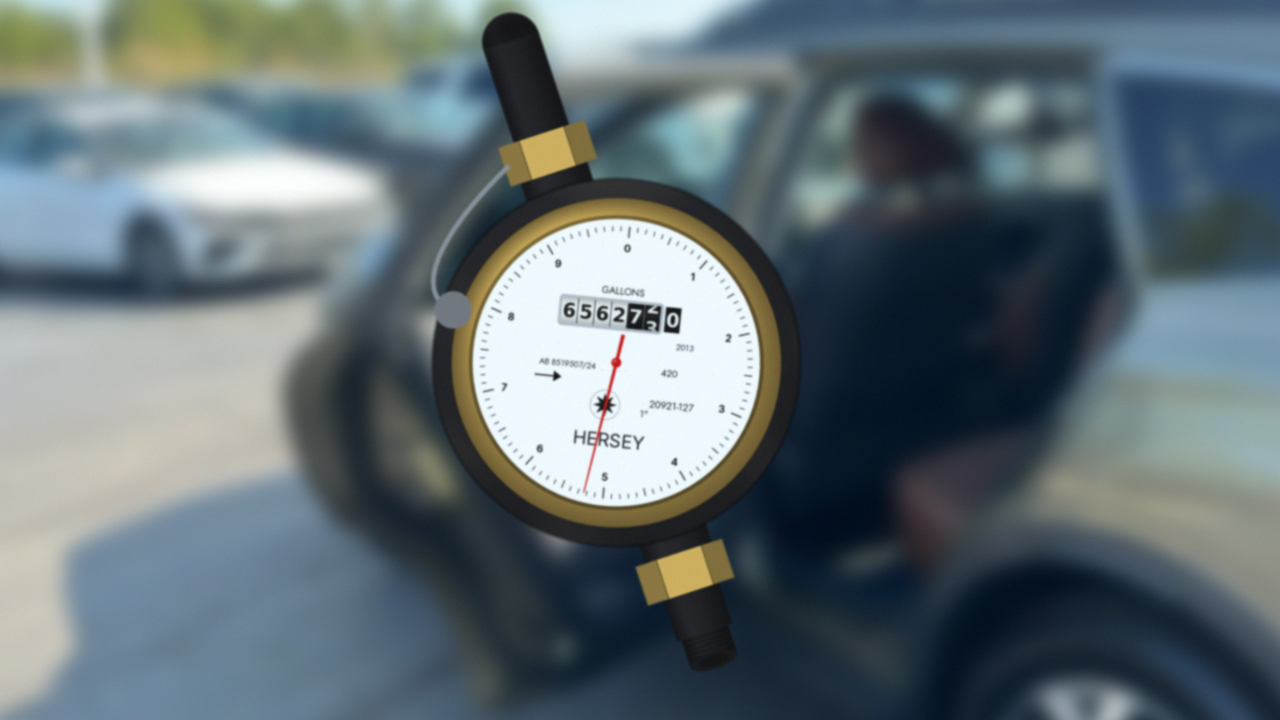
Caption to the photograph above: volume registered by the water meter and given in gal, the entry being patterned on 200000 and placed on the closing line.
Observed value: 6562725.2
